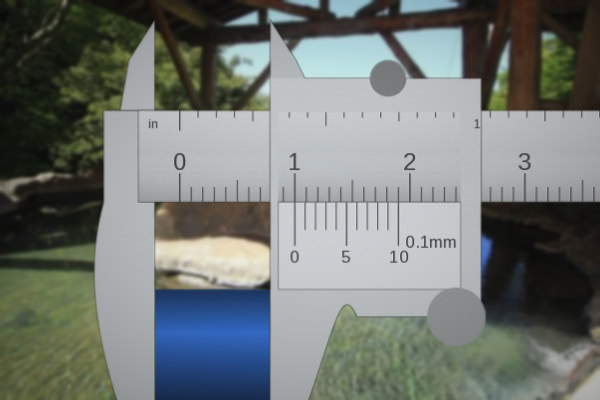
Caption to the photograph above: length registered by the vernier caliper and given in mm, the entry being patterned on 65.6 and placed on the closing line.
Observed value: 10.0
